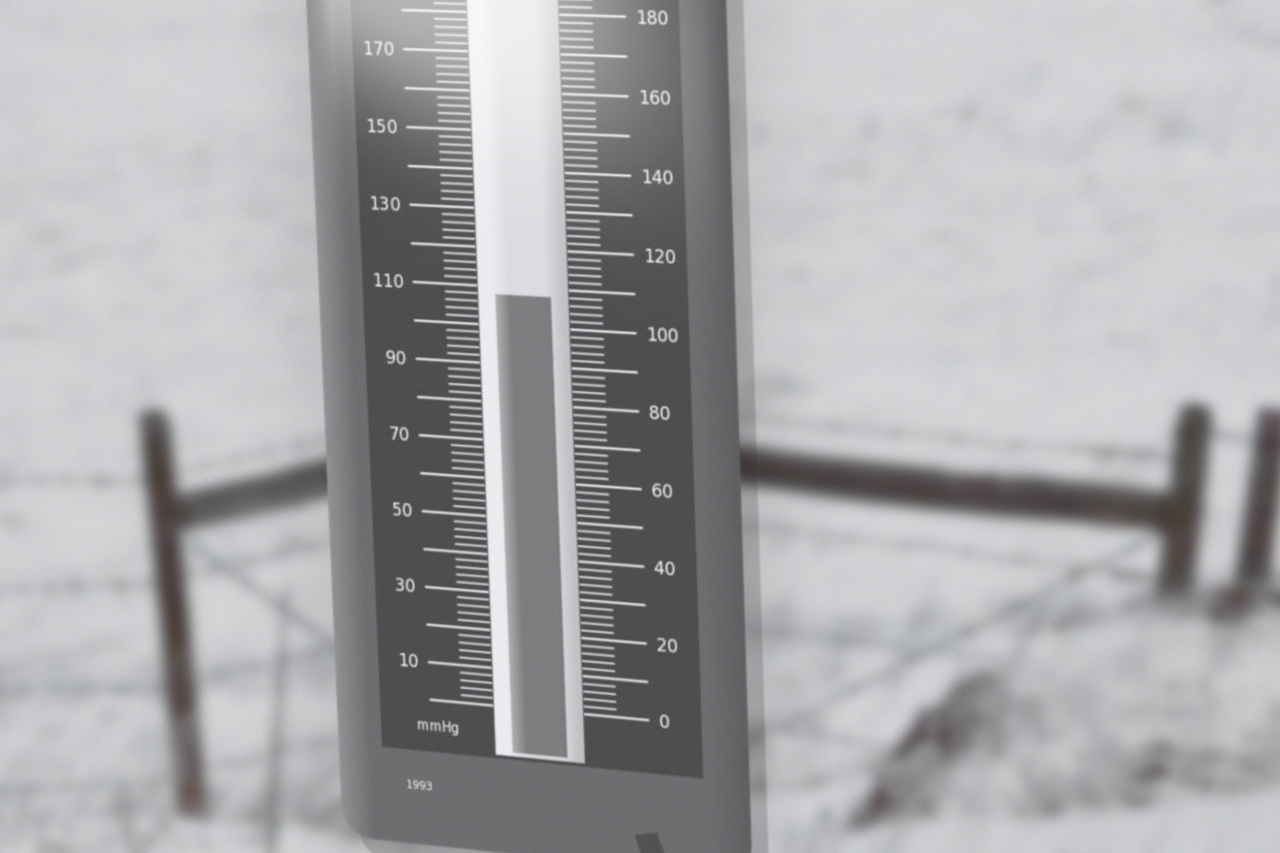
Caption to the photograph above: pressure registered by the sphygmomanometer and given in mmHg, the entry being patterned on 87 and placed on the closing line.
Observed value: 108
